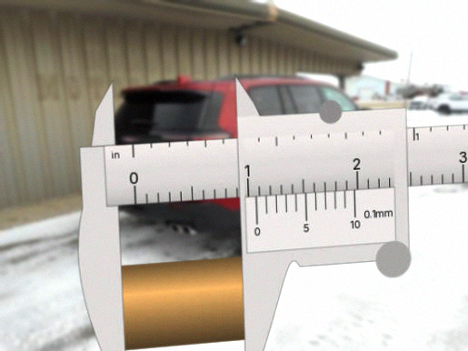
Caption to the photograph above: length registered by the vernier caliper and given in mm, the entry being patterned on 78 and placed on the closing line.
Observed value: 10.7
